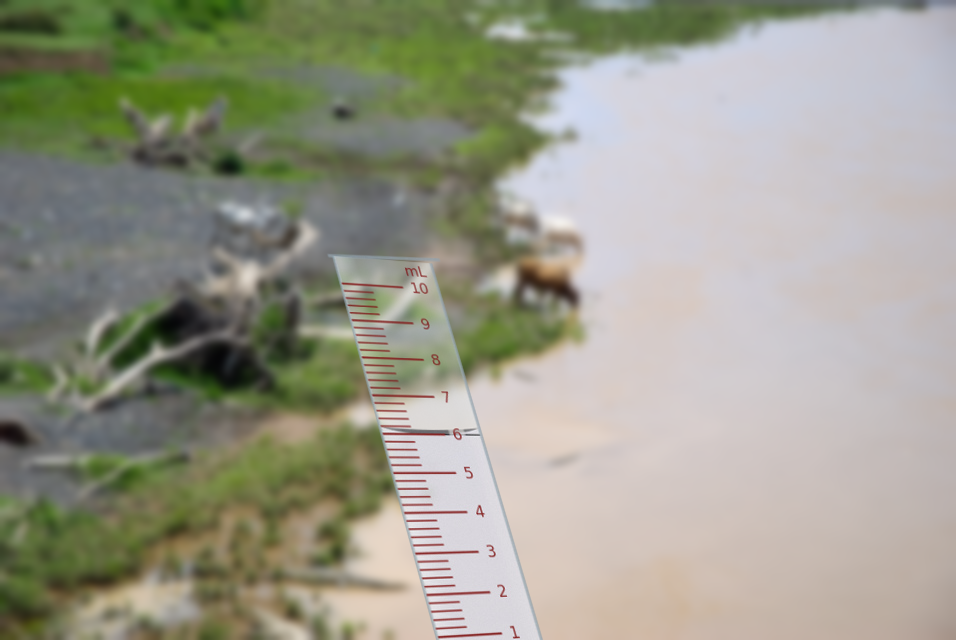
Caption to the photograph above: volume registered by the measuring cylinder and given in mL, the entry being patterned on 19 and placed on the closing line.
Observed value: 6
